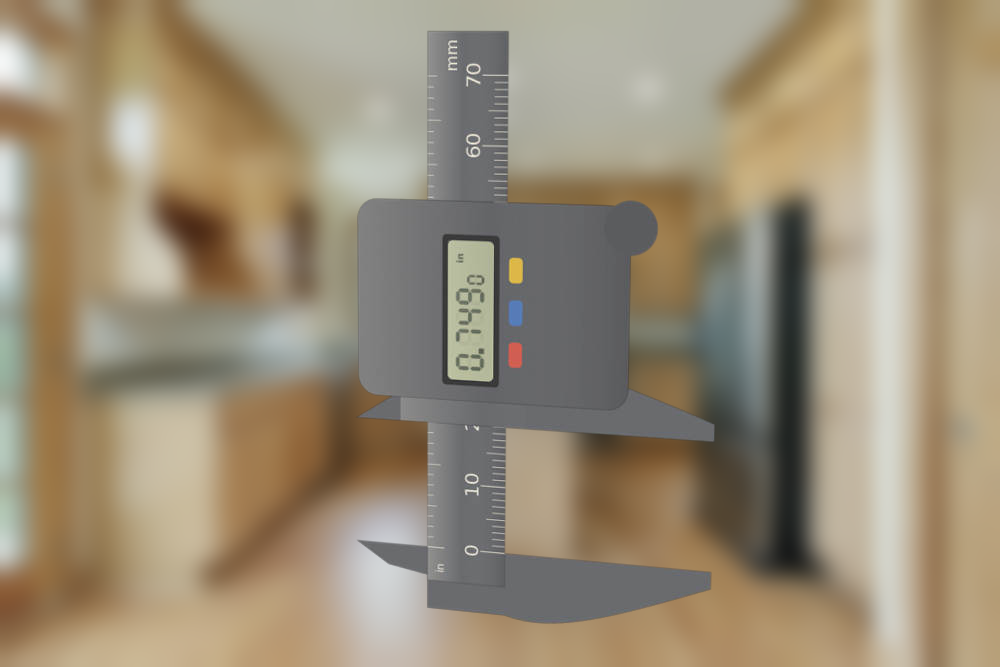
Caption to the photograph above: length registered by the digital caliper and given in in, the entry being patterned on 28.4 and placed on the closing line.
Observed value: 0.7490
